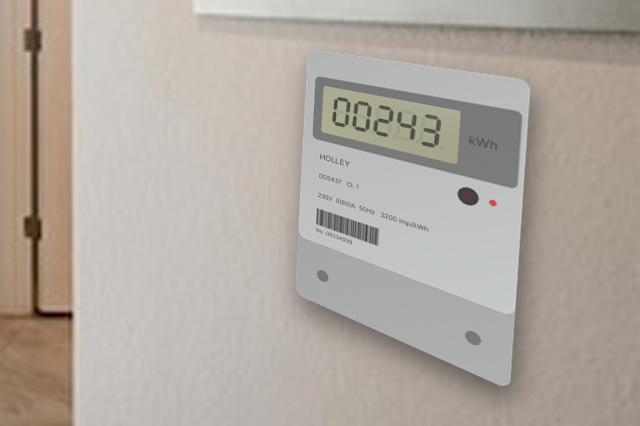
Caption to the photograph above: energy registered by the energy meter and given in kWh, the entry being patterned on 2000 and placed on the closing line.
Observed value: 243
